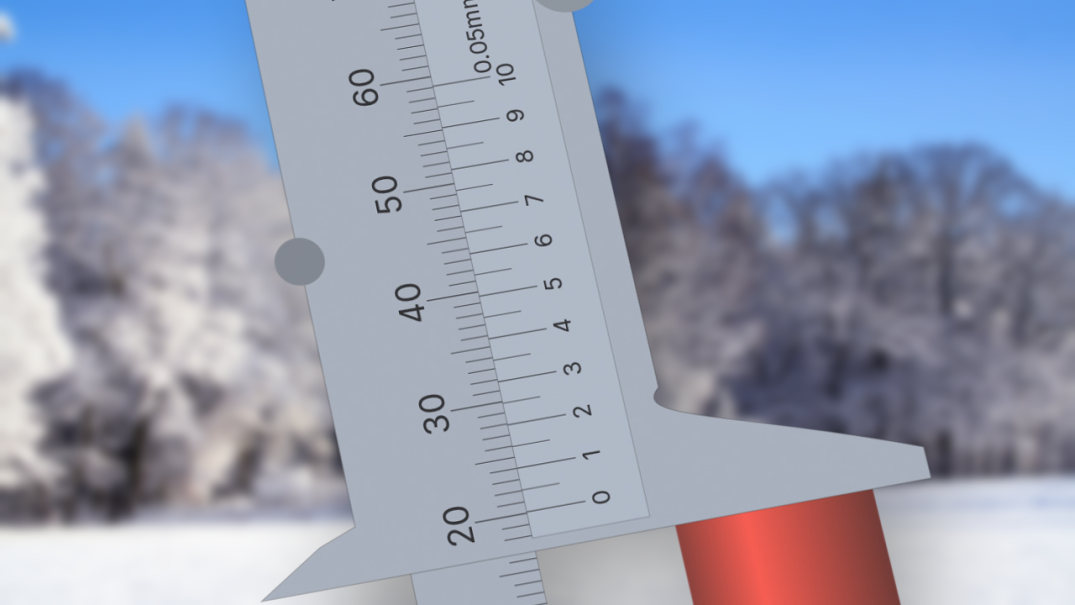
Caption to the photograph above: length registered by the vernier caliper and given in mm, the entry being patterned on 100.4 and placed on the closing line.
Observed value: 20.1
